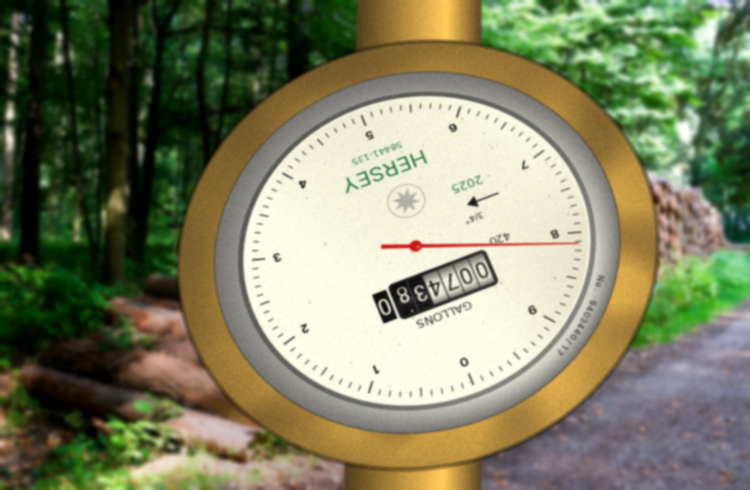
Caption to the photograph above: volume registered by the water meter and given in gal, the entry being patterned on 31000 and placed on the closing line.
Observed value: 74378.1
